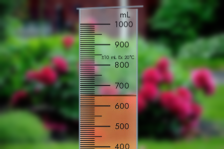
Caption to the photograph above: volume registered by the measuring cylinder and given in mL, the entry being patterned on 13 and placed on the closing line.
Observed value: 650
